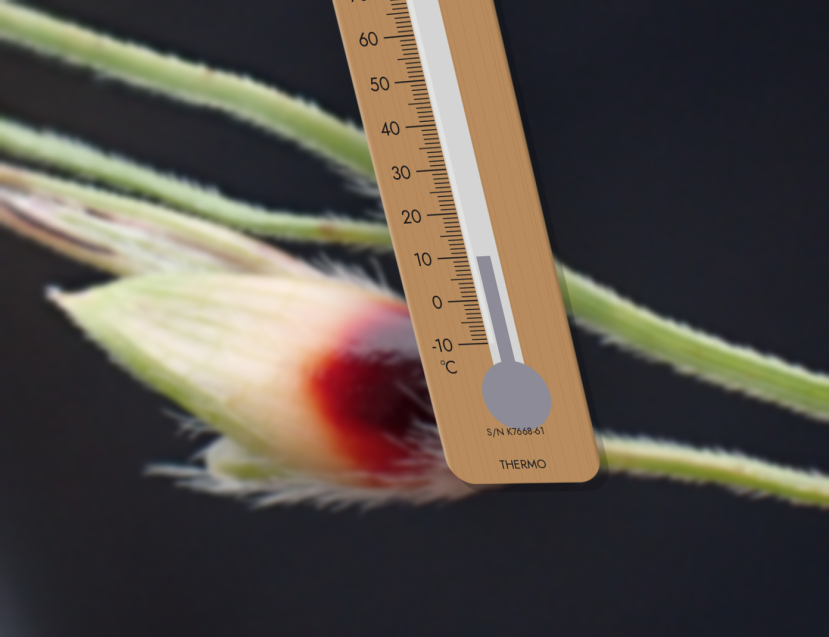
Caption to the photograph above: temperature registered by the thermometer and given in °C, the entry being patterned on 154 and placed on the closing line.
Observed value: 10
